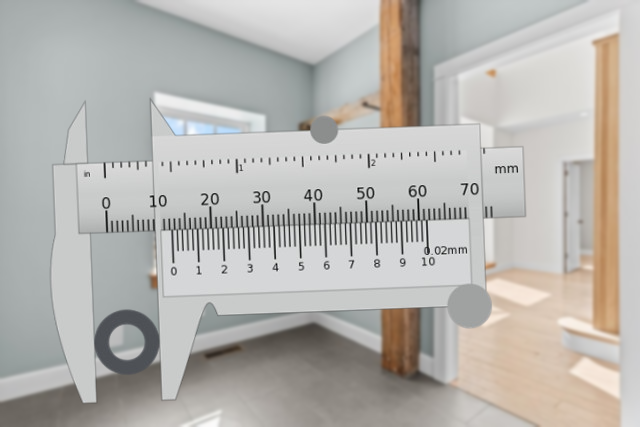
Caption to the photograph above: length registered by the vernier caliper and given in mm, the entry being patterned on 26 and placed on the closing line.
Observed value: 12.5
